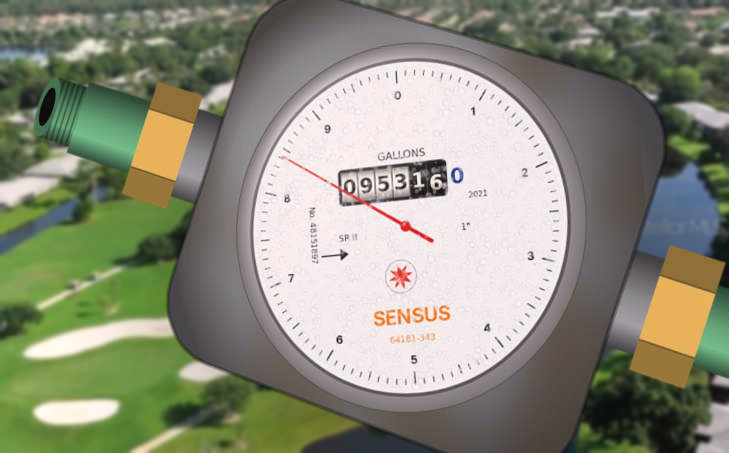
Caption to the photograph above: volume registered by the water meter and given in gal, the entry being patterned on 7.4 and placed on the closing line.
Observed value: 953158.4
